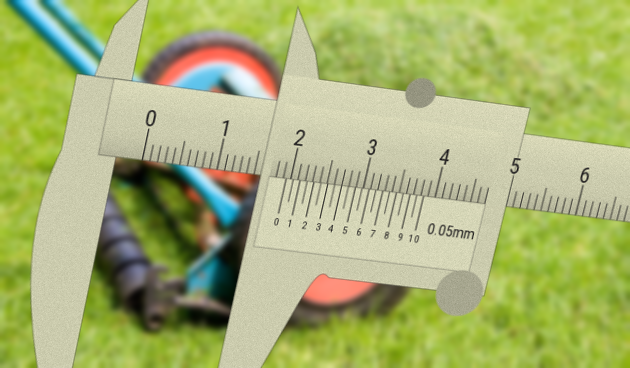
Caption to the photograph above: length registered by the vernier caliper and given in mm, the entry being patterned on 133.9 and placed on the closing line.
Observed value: 19.4
